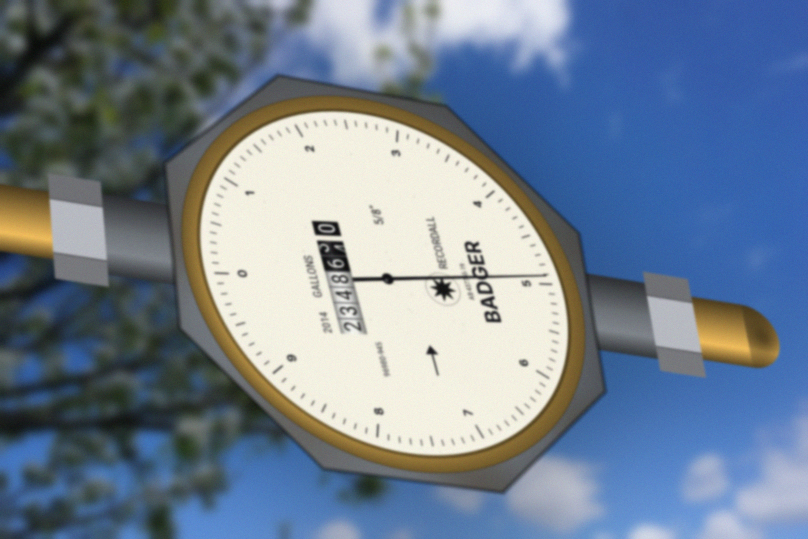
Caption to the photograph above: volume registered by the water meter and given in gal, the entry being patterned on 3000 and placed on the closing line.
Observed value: 2348634.9
